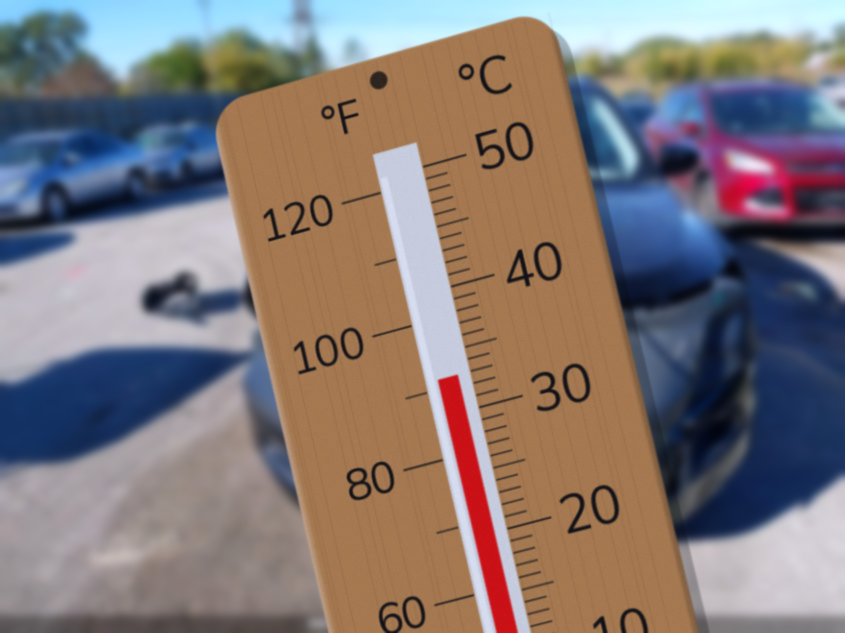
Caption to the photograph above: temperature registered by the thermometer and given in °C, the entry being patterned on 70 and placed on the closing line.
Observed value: 33
